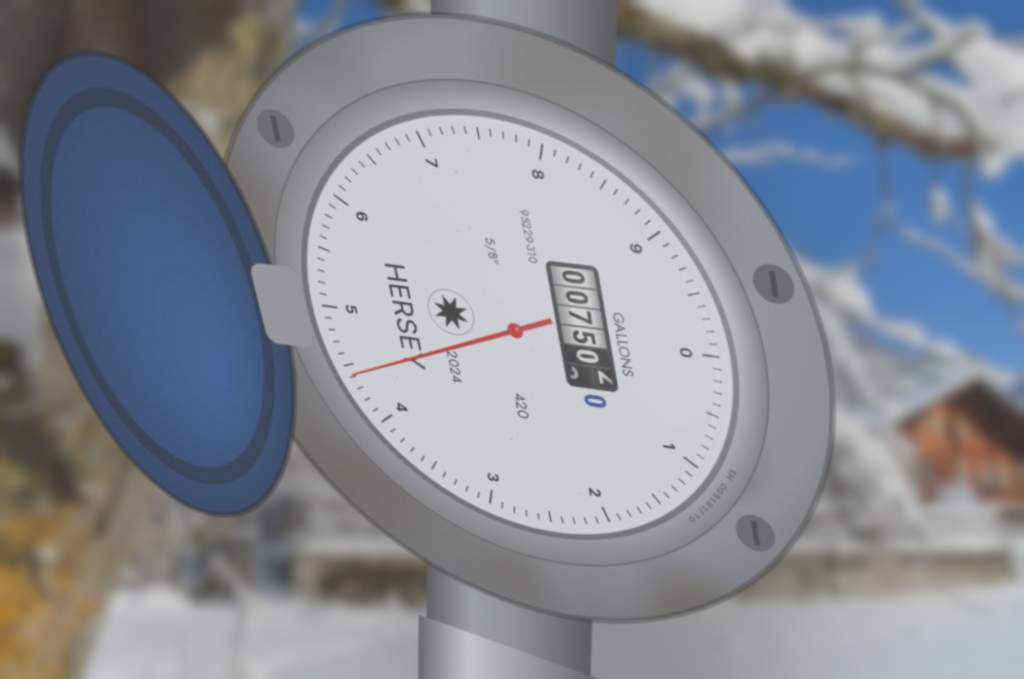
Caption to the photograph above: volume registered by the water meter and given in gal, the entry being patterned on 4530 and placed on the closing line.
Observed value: 75024.4
